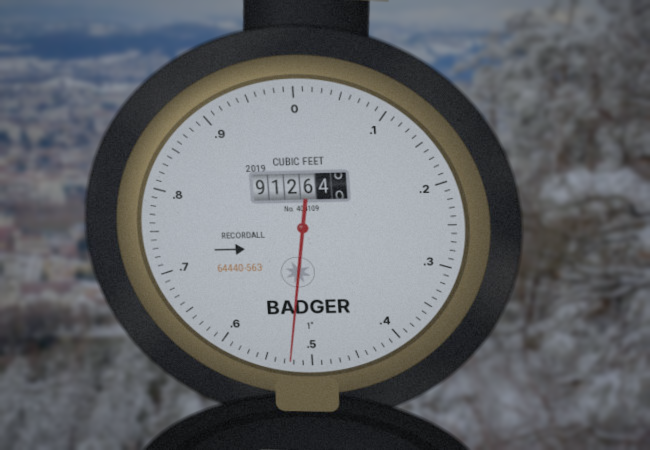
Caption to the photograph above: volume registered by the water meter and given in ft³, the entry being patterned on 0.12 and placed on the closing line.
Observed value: 912648.52
